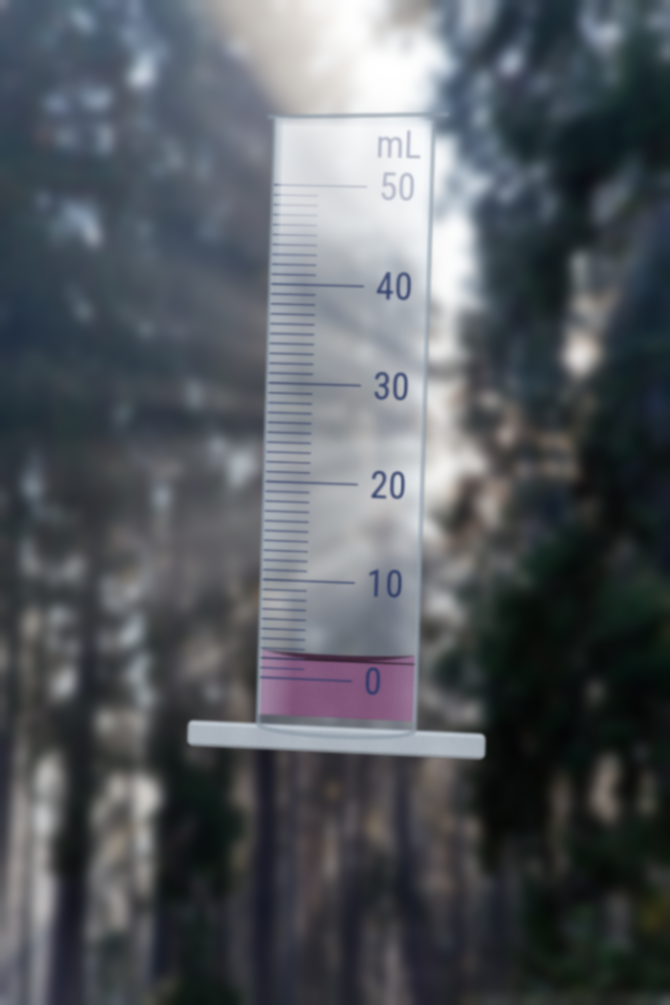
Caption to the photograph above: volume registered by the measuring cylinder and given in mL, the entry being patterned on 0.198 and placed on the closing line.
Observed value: 2
